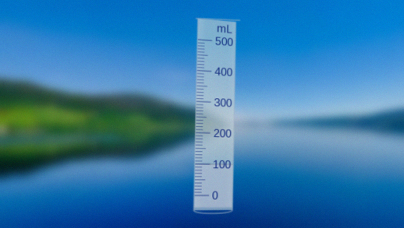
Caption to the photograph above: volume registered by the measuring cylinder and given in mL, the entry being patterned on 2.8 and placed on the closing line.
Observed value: 100
